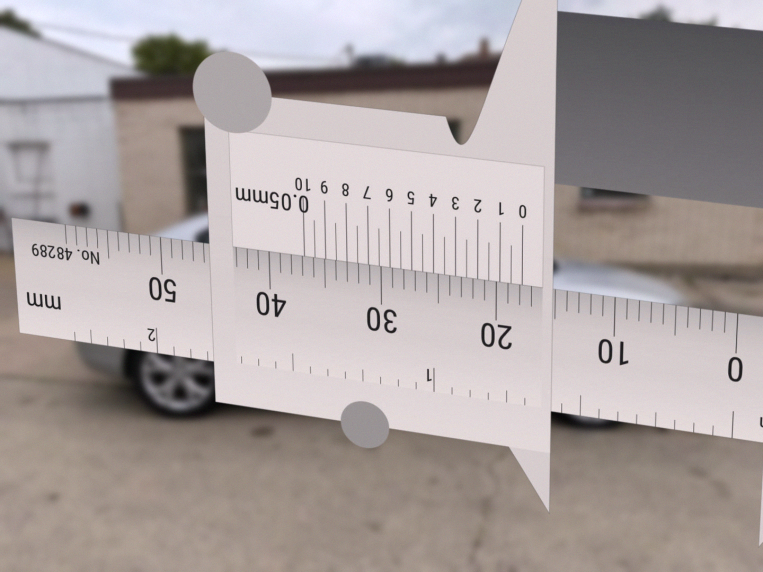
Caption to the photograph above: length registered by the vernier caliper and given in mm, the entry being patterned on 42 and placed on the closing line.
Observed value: 17.8
